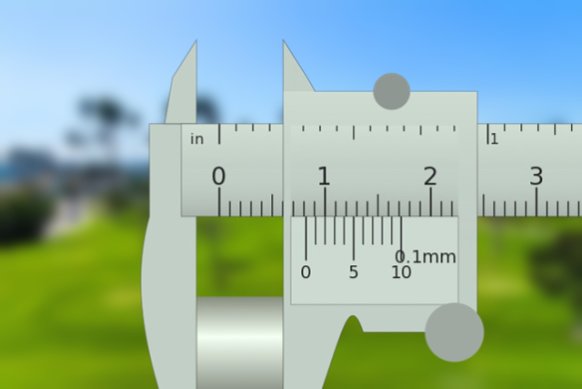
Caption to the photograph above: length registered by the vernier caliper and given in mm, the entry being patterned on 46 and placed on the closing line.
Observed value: 8.2
